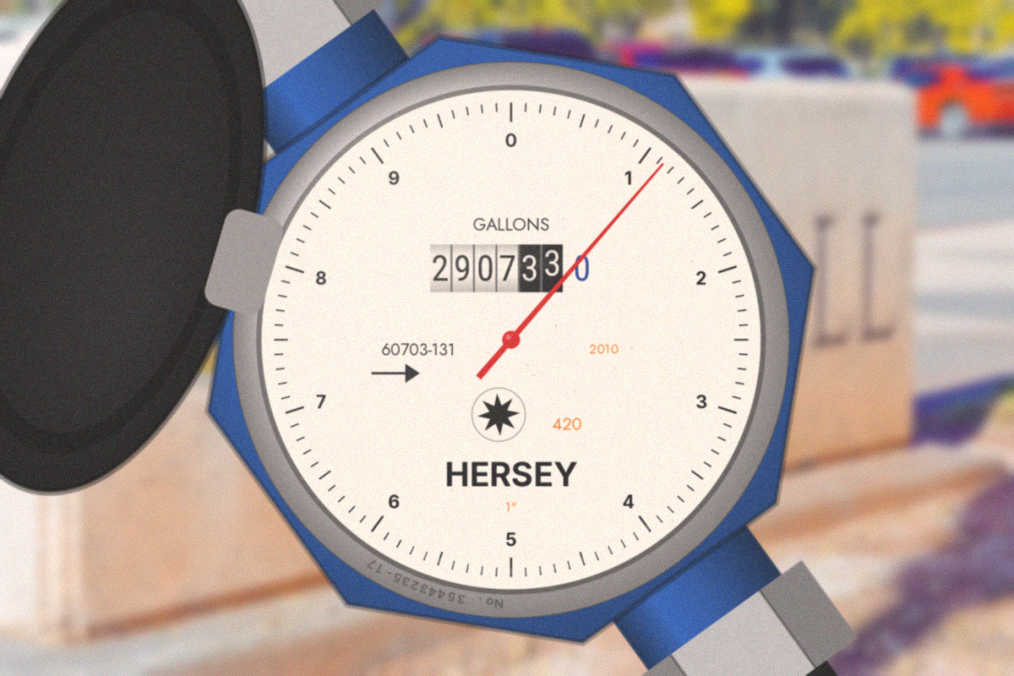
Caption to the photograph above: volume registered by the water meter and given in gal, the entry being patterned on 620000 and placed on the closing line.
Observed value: 2907331.1
